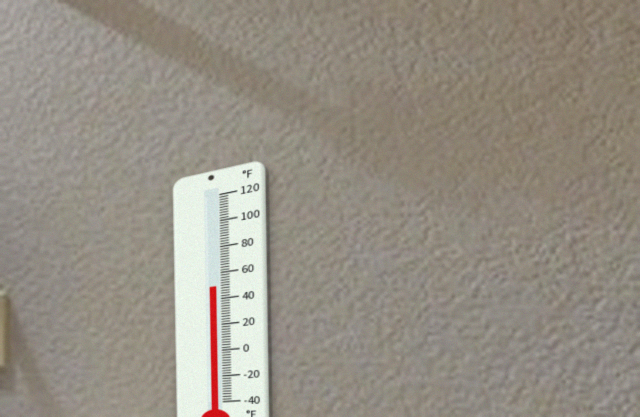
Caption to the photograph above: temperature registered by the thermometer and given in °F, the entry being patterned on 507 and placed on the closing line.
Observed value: 50
